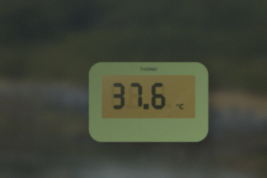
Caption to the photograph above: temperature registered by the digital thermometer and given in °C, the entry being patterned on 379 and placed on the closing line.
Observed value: 37.6
